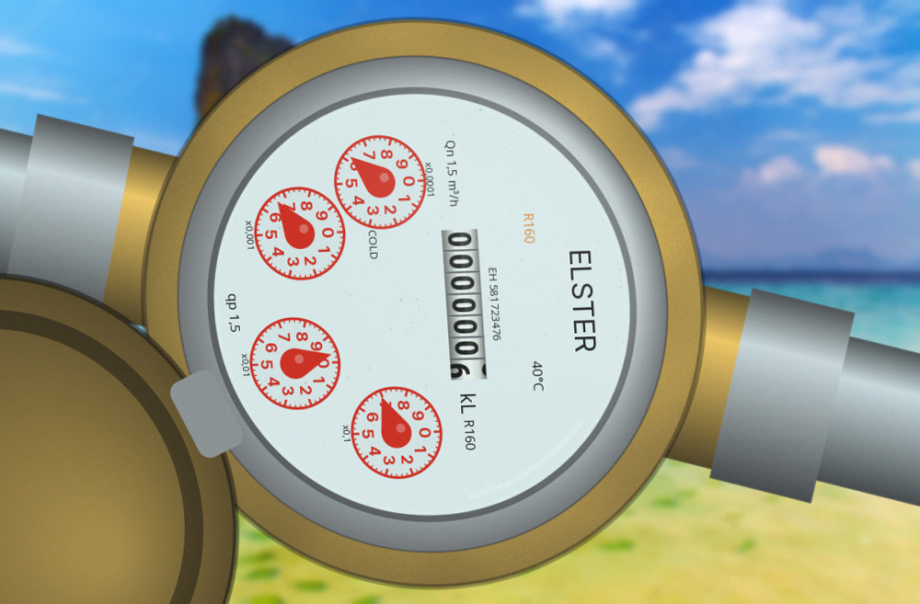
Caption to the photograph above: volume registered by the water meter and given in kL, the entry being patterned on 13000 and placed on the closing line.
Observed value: 5.6966
